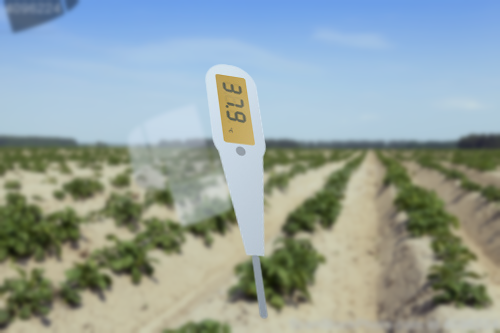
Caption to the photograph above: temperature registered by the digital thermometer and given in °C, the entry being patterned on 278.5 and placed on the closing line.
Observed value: 37.9
